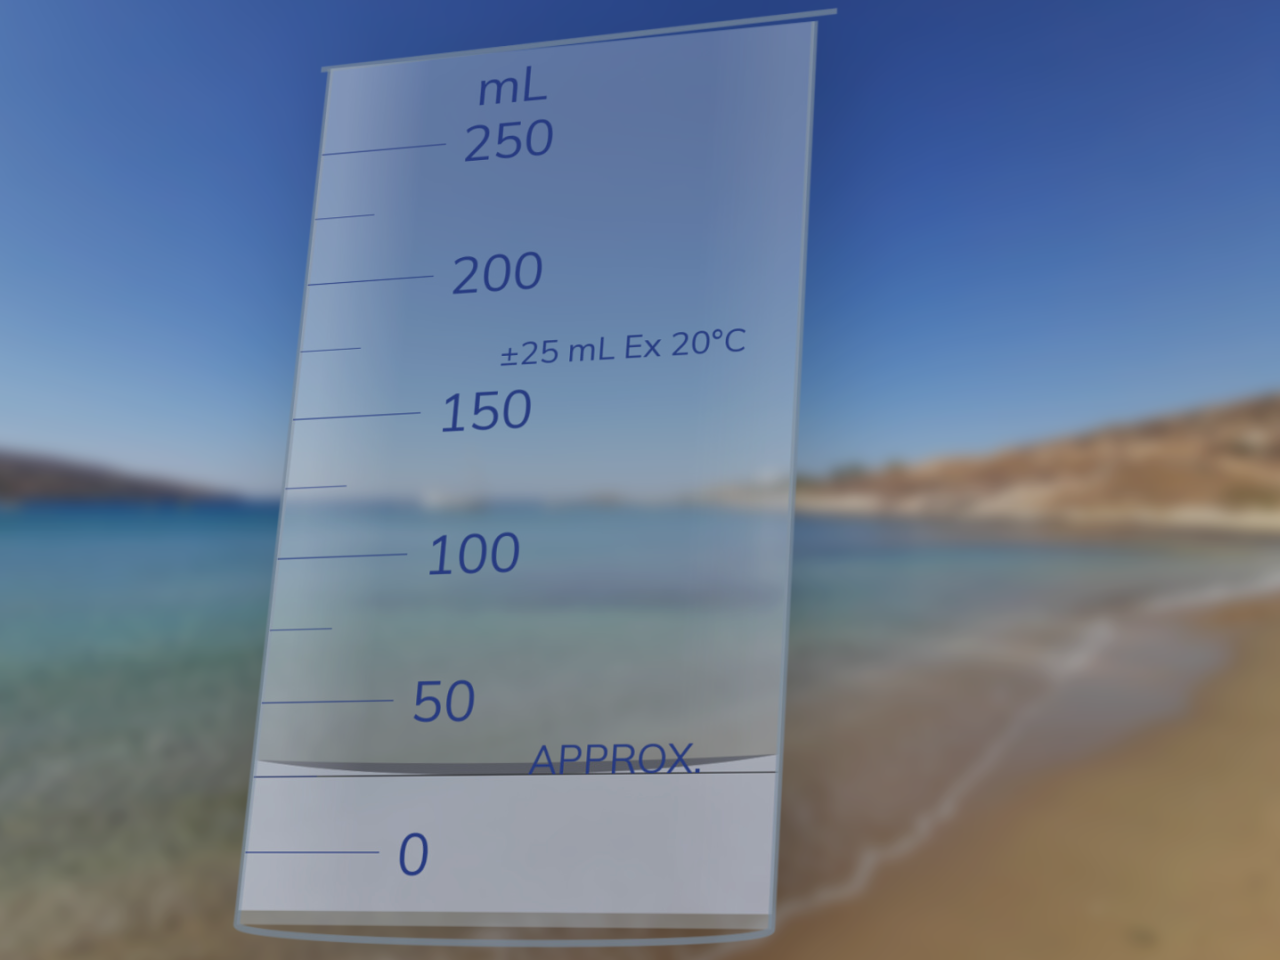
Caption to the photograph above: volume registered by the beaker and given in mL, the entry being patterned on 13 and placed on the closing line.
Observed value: 25
